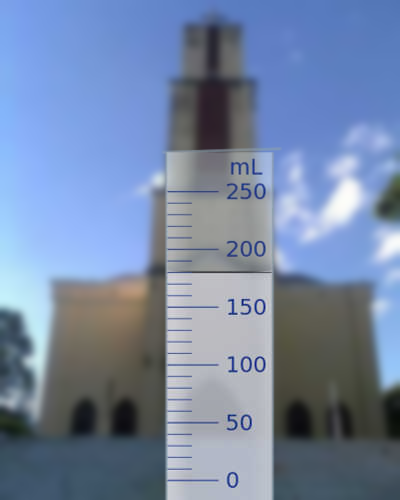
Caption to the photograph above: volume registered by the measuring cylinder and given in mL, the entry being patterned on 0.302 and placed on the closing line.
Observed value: 180
